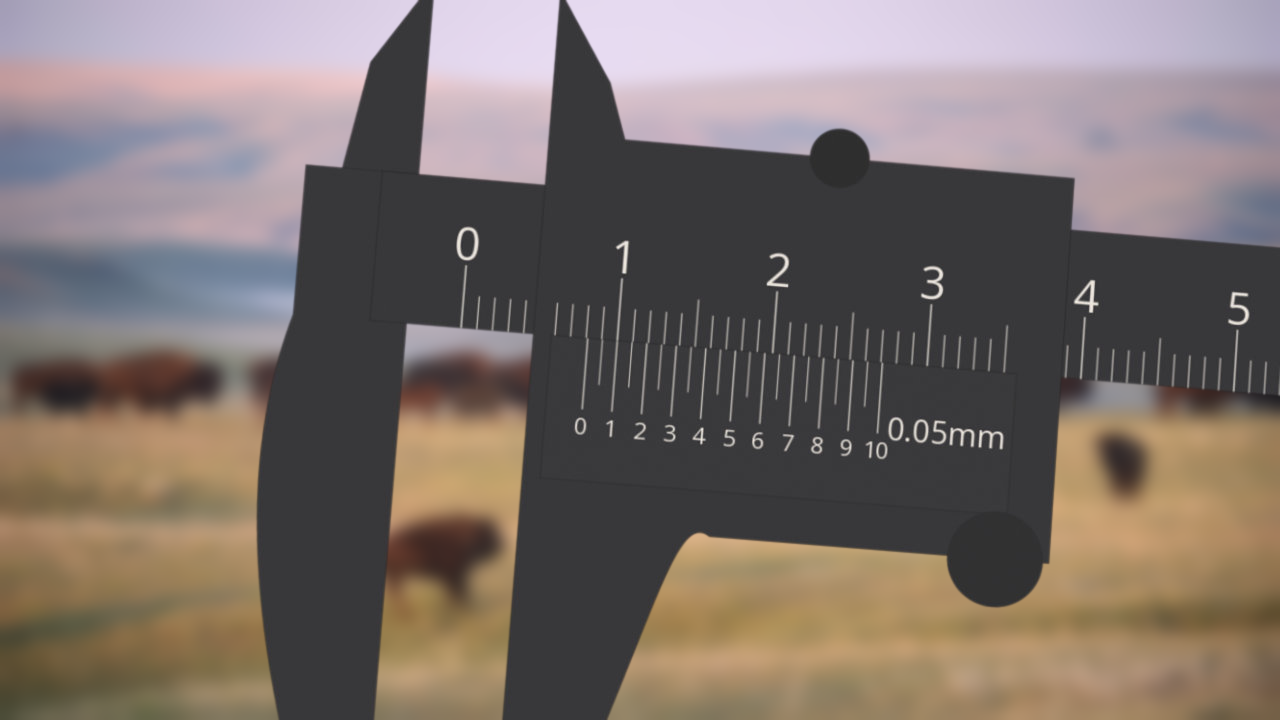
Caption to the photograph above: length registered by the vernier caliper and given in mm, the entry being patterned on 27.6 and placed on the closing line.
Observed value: 8.1
